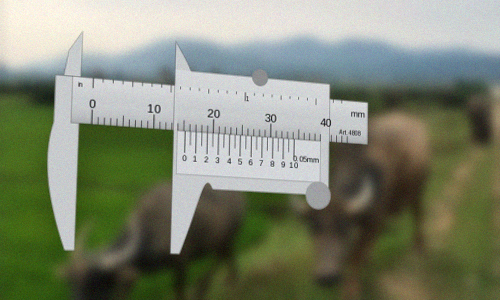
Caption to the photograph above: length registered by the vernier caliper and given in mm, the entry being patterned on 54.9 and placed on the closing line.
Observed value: 15.2
